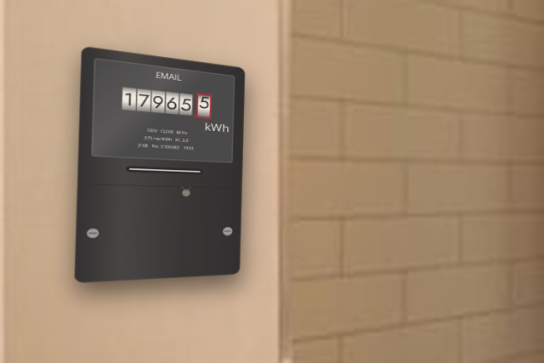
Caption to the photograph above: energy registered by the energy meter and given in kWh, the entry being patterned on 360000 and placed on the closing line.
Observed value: 17965.5
